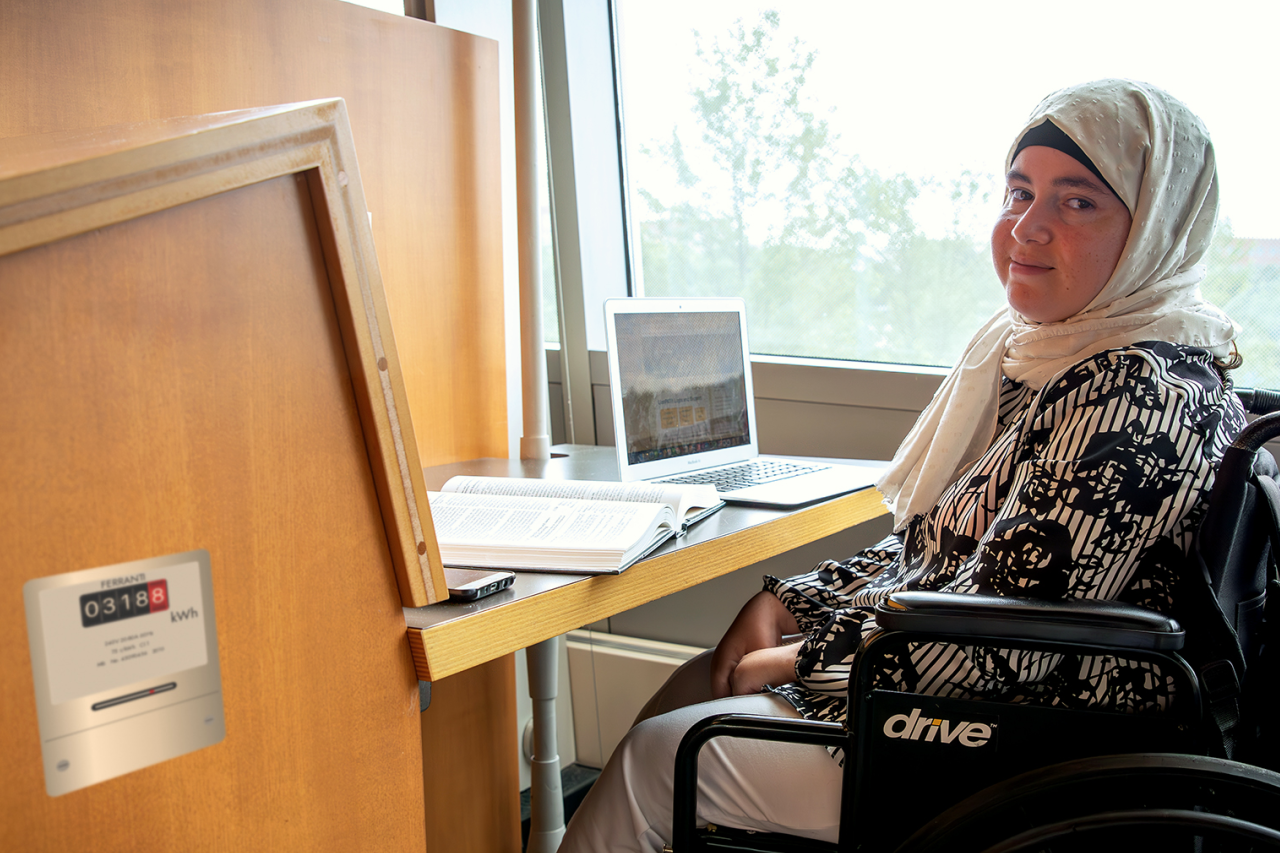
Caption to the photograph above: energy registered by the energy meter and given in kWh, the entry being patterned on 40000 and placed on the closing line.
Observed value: 318.8
